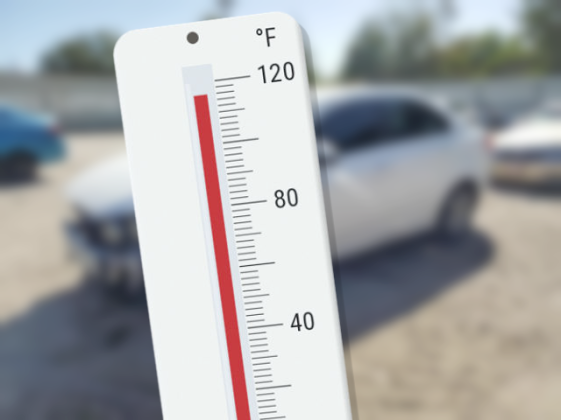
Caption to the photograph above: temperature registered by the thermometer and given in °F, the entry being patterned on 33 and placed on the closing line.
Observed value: 116
